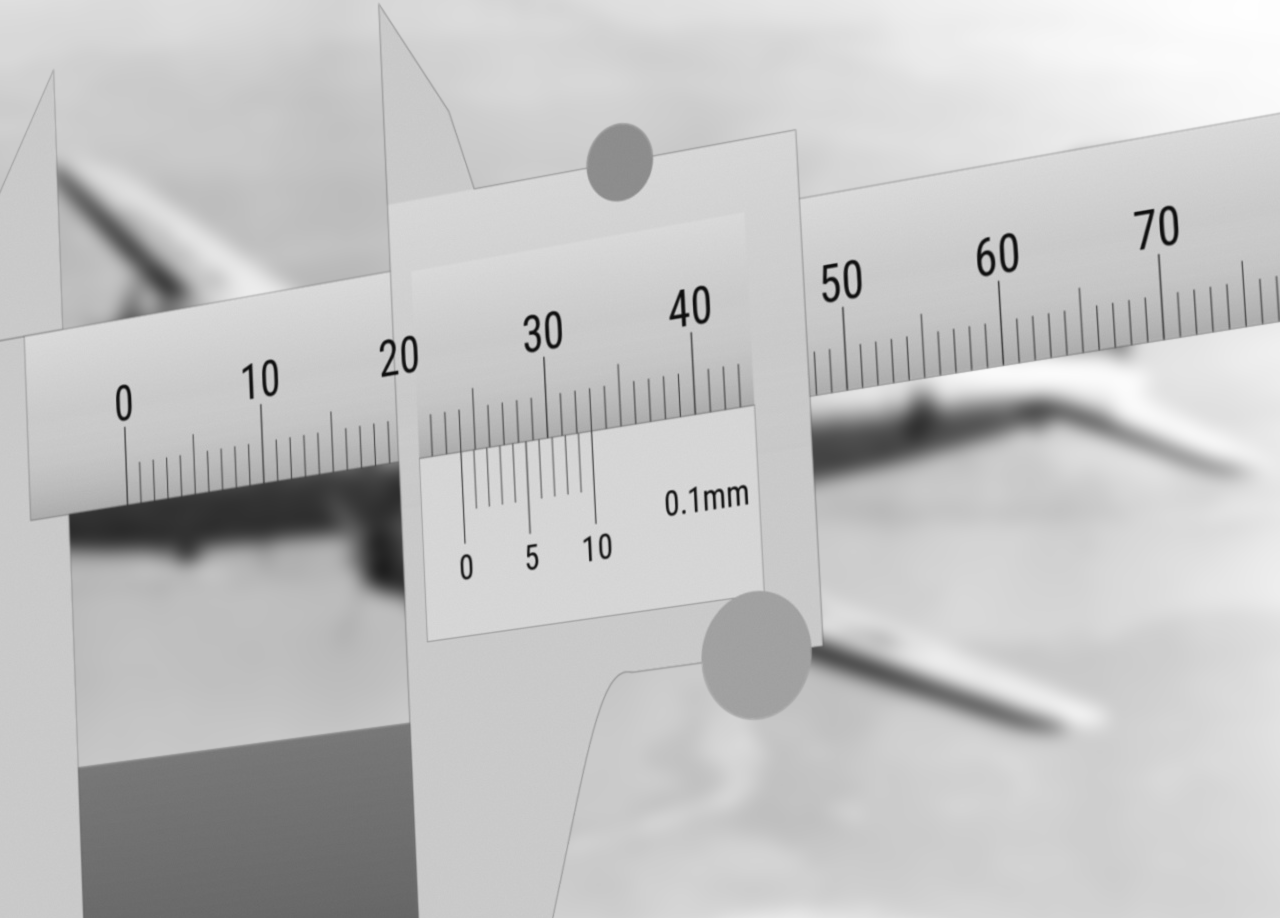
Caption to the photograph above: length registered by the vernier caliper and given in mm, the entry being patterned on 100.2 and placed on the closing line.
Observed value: 24.0
